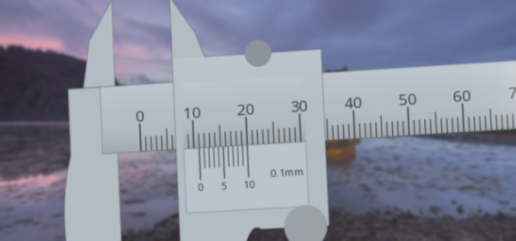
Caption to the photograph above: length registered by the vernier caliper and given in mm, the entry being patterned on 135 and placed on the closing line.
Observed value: 11.0
